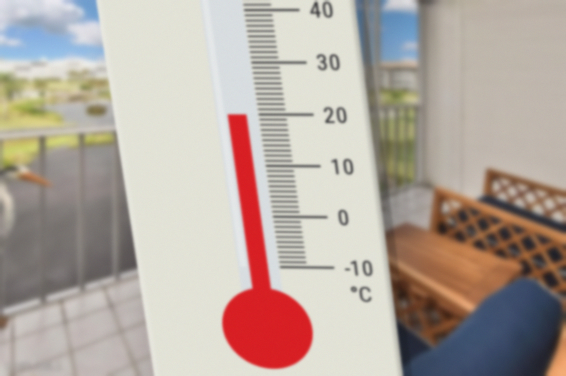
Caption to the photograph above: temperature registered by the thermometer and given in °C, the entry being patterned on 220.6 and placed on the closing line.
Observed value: 20
